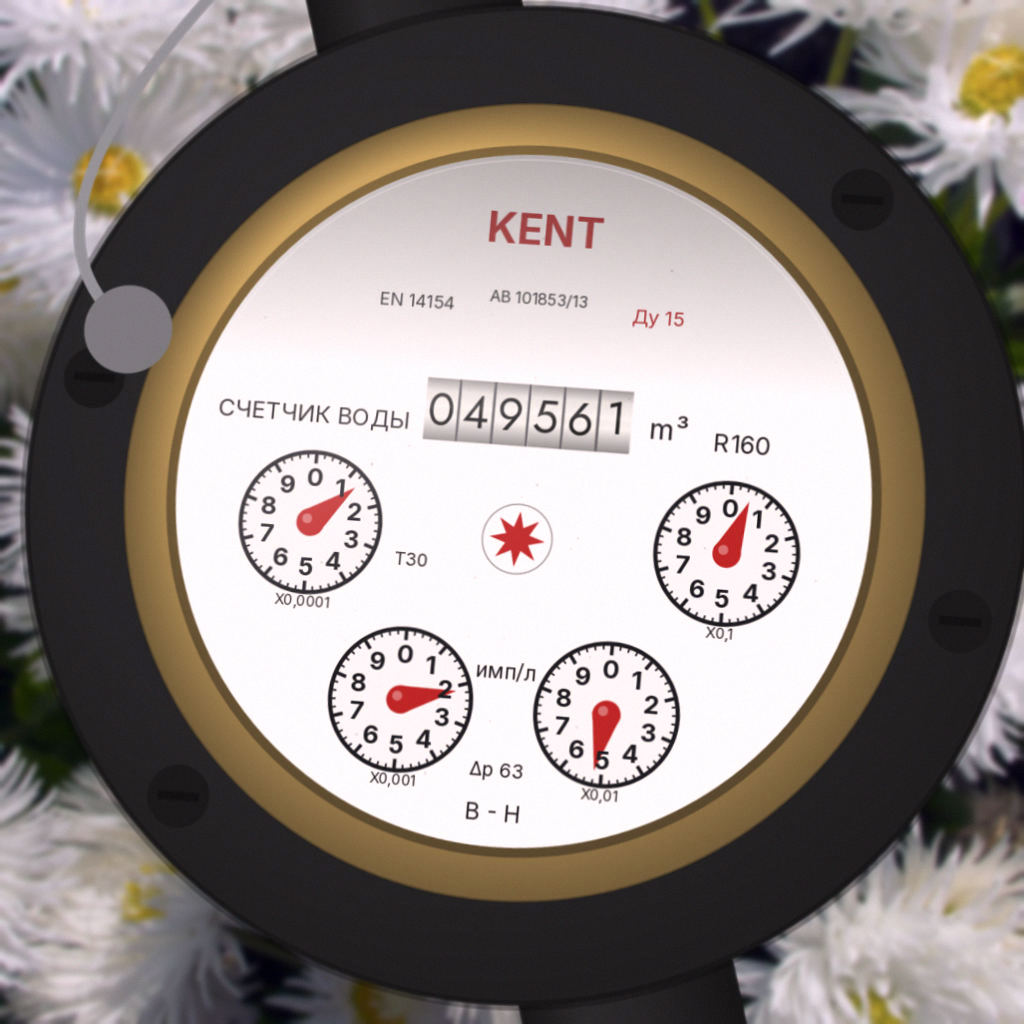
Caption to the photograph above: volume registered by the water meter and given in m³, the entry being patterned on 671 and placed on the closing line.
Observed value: 49561.0521
